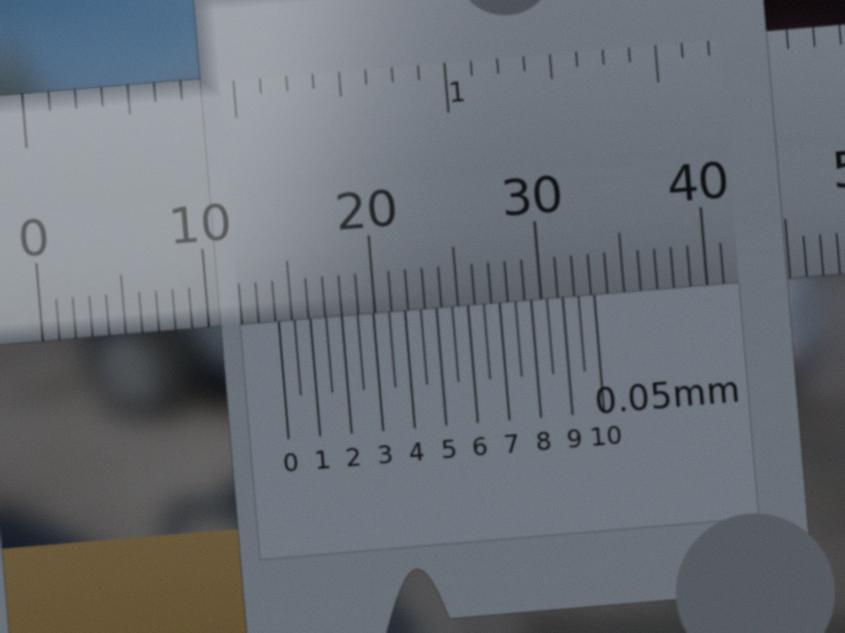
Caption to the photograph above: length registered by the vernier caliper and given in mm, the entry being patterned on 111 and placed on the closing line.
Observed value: 14.2
